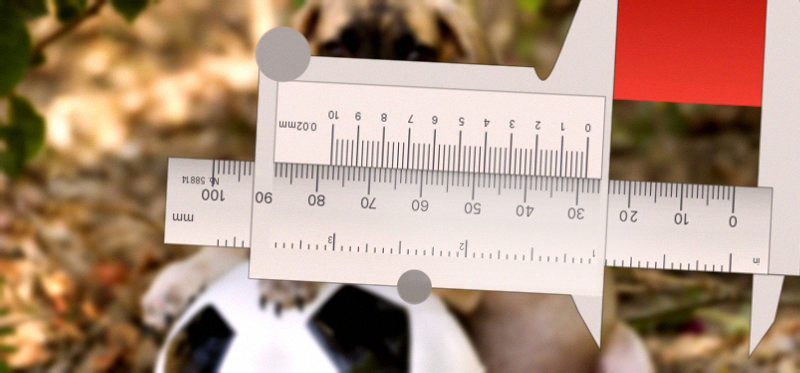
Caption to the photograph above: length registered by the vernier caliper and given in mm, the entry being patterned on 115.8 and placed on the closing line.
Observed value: 28.5
